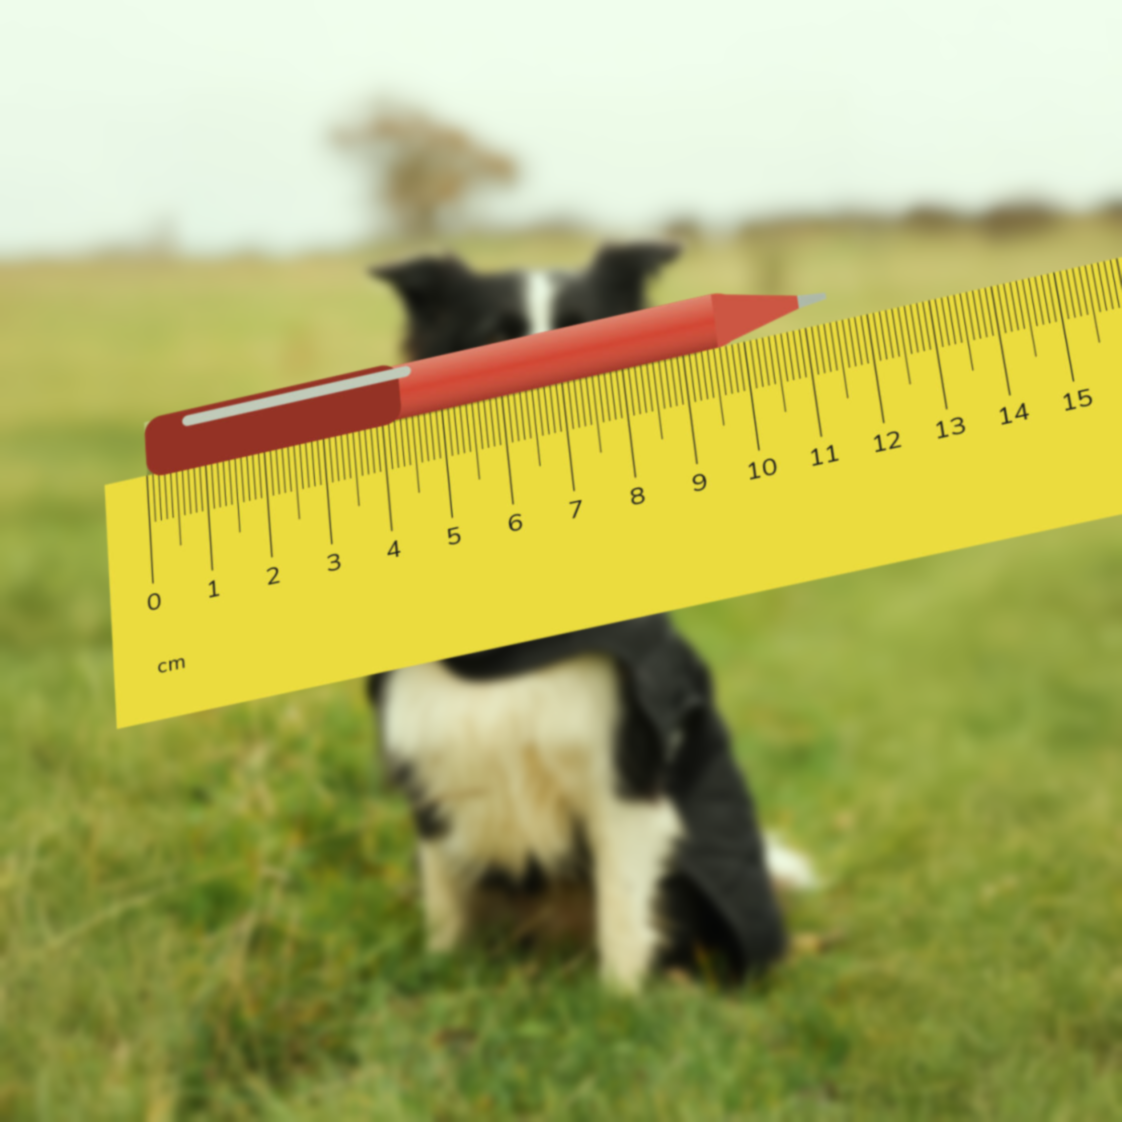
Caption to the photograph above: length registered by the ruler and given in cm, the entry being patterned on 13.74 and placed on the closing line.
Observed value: 11.4
